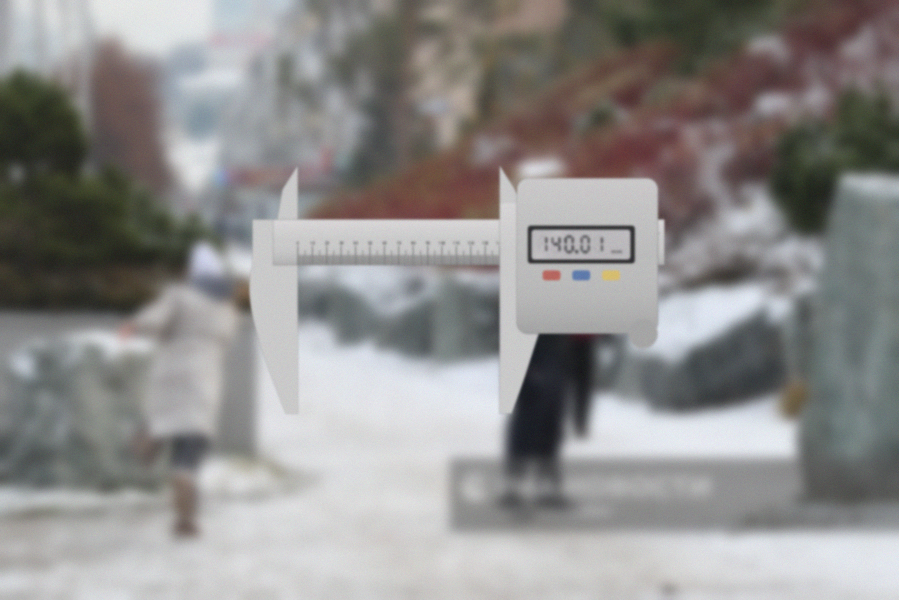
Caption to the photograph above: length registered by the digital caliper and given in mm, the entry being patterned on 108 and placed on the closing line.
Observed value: 140.01
